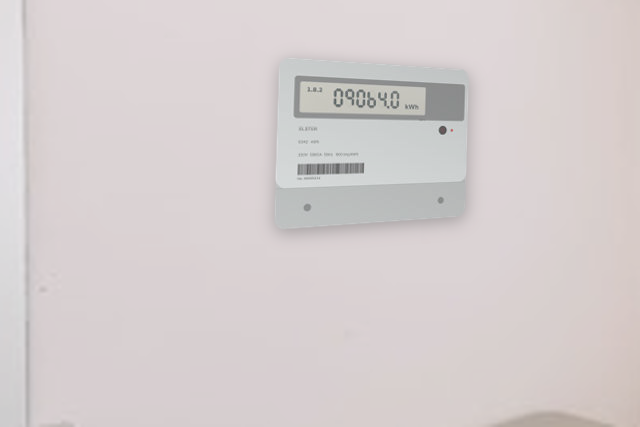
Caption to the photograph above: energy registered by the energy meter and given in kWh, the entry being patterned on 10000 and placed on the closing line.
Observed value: 9064.0
